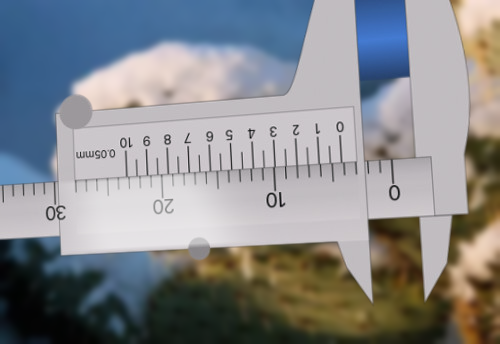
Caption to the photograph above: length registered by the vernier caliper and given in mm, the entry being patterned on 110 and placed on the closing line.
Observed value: 4.2
